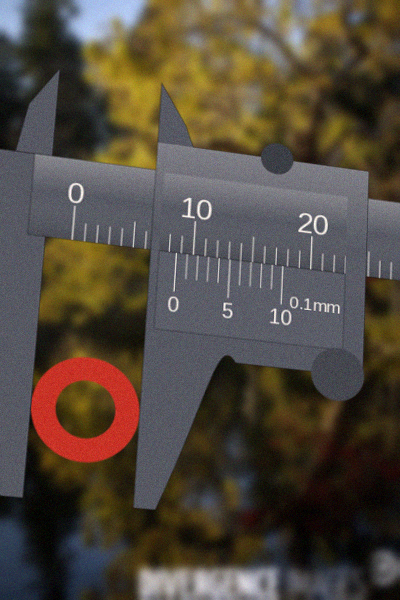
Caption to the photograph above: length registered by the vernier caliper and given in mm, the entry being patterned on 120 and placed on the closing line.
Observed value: 8.6
